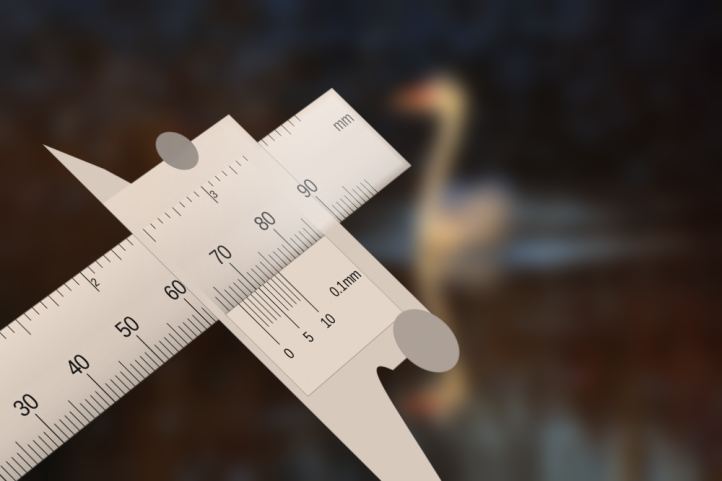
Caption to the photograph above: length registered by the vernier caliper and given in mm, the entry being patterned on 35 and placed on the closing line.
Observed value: 66.0
